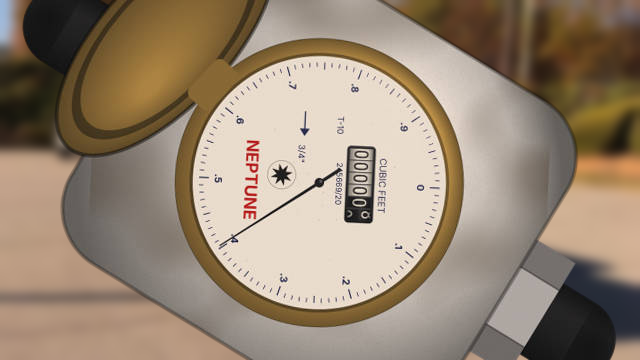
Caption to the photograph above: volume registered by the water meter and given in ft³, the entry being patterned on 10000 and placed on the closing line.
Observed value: 8.40
